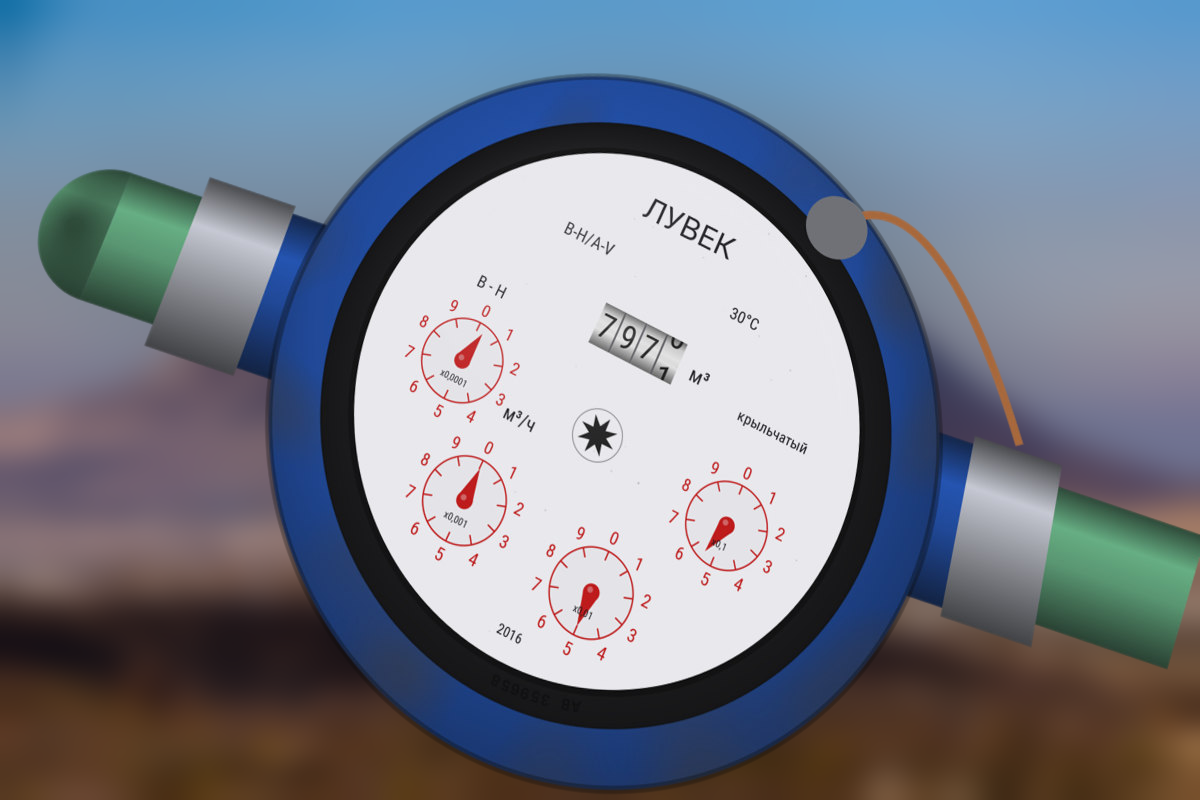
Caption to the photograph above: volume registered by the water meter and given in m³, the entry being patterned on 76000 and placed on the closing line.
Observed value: 7970.5500
